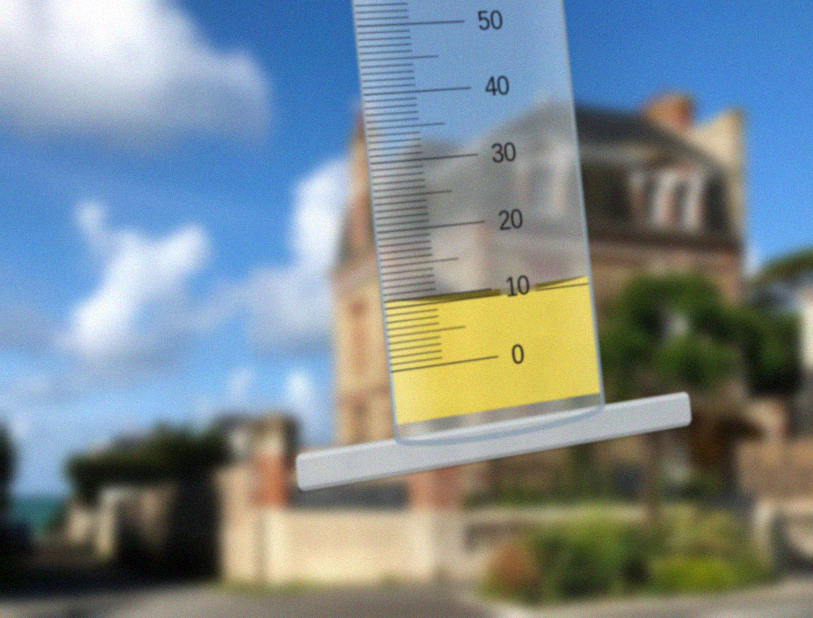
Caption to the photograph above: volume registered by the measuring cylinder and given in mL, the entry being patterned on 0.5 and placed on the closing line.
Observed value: 9
